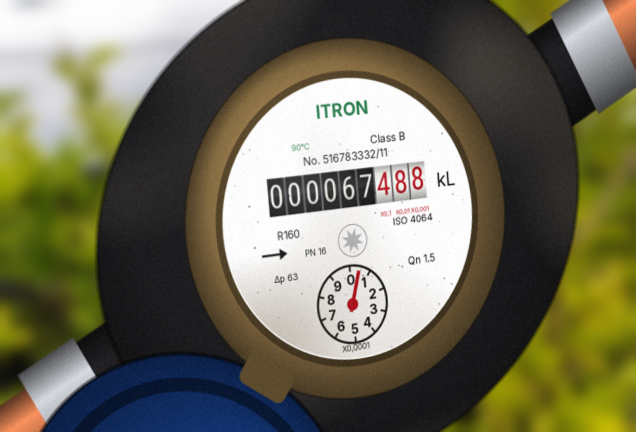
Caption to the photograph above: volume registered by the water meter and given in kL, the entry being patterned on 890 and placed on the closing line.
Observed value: 67.4880
